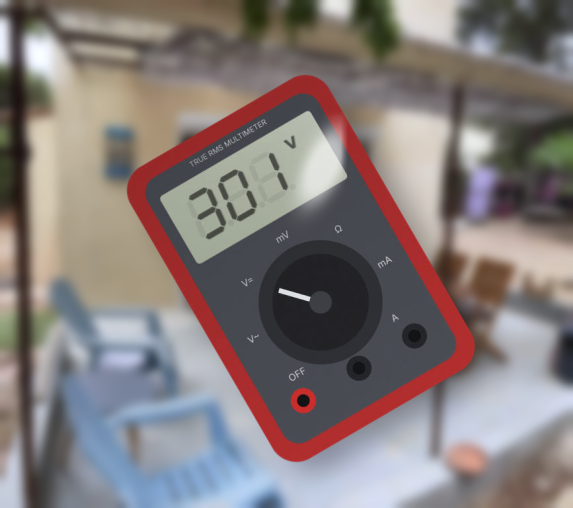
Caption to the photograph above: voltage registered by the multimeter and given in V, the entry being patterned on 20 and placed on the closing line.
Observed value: 301
